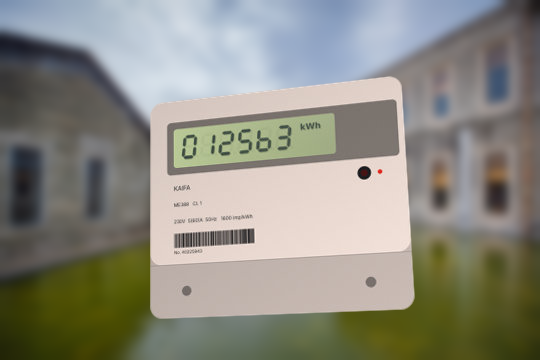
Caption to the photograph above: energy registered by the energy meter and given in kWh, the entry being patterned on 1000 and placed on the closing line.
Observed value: 12563
